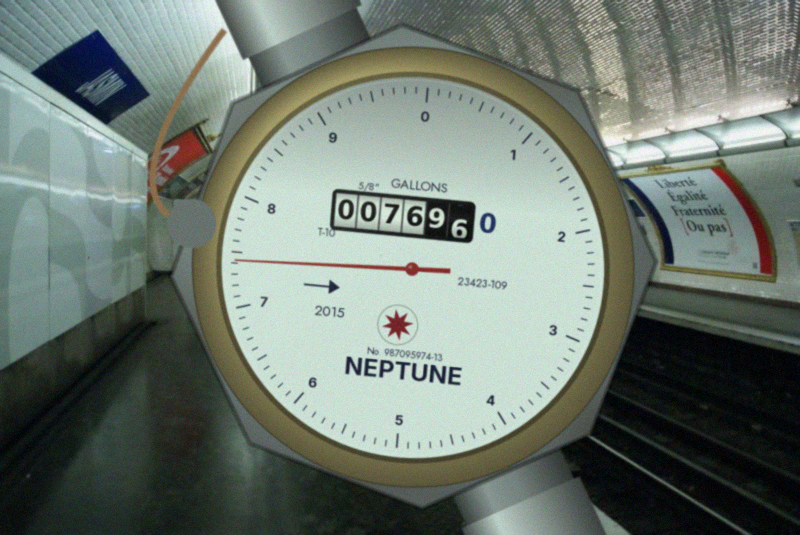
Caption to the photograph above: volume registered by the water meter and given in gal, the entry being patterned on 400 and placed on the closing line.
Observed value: 76957.4
